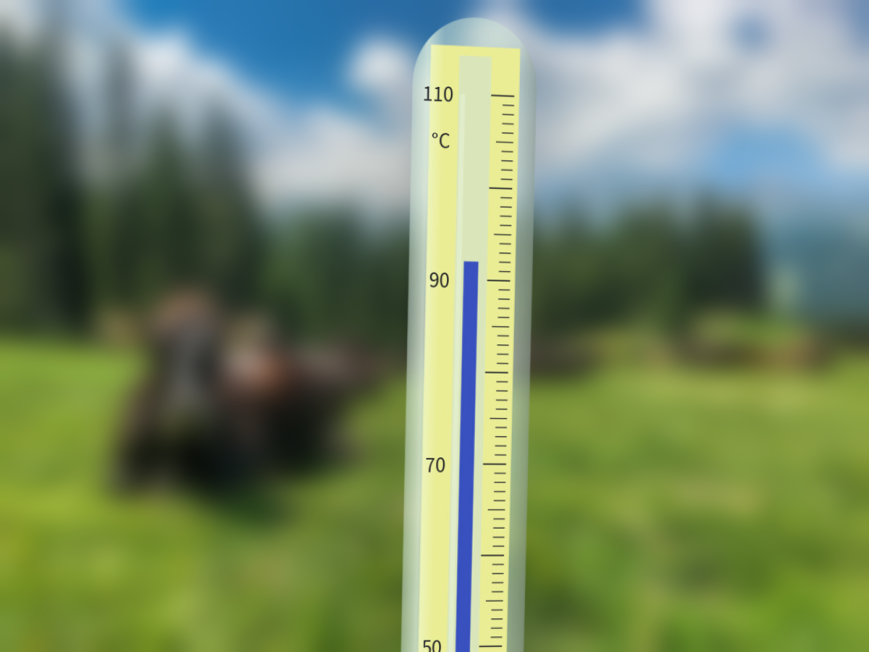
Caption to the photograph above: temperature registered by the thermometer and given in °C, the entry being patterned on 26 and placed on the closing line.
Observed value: 92
